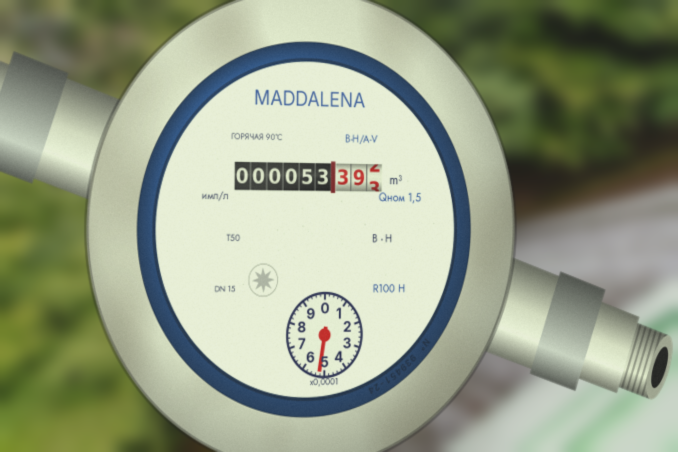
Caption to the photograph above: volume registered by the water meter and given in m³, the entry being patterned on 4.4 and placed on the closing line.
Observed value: 53.3925
